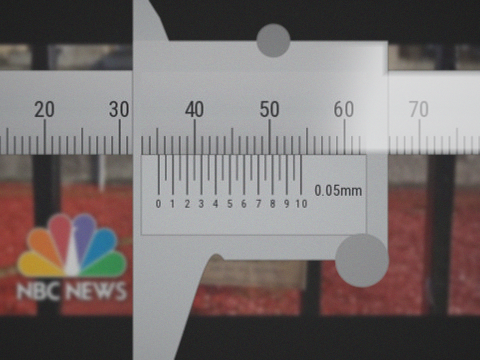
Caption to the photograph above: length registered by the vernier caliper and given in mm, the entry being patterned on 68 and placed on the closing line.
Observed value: 35.2
